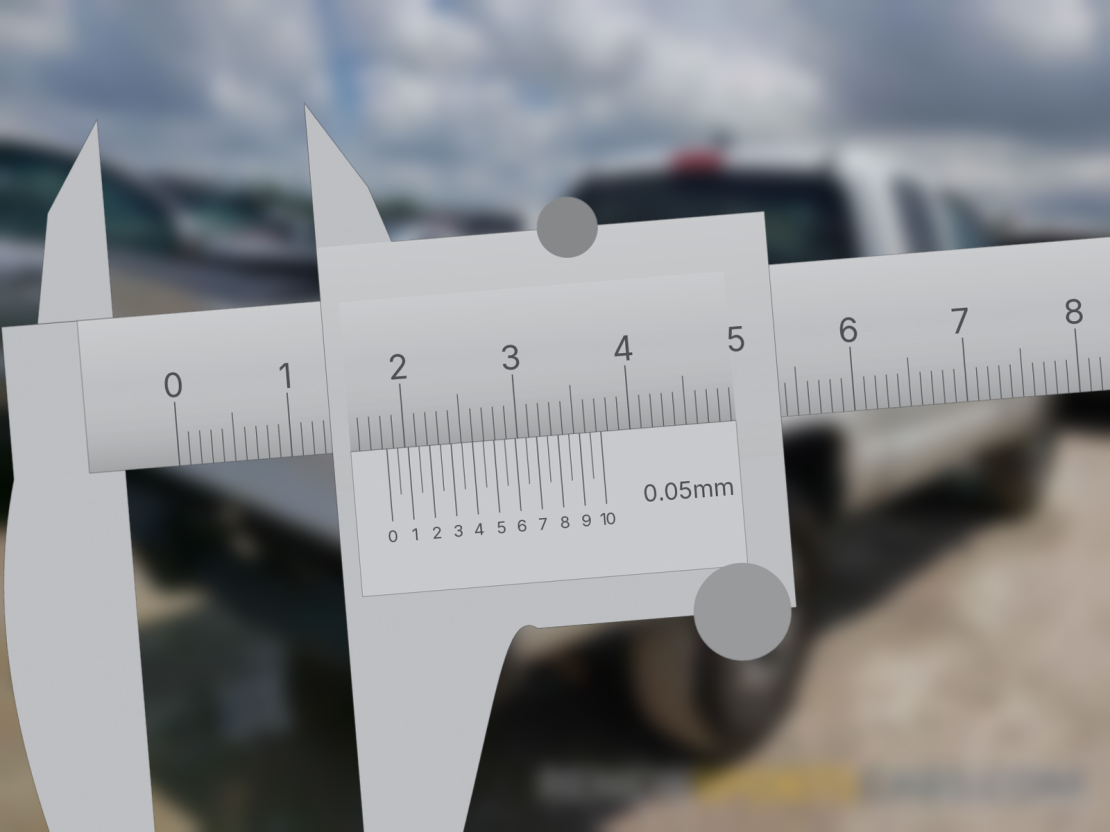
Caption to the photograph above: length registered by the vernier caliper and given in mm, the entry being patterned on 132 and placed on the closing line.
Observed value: 18.4
